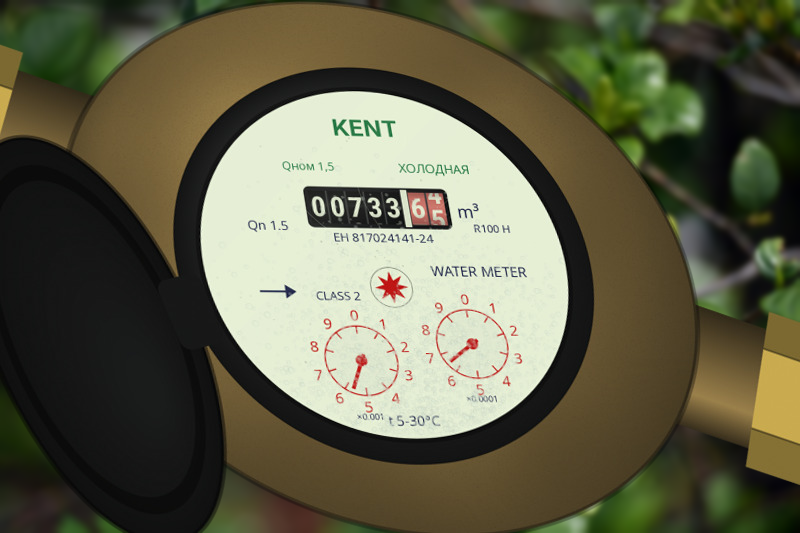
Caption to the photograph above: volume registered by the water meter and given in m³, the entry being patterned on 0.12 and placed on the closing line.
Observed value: 733.6456
